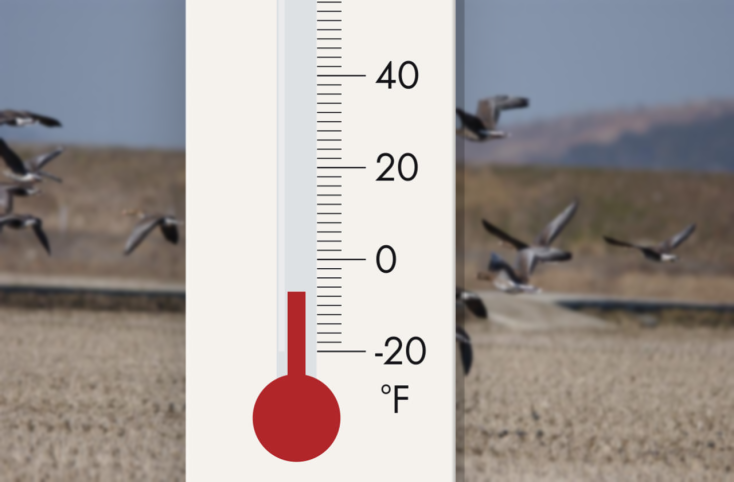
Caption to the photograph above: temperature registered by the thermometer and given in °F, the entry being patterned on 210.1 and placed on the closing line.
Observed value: -7
